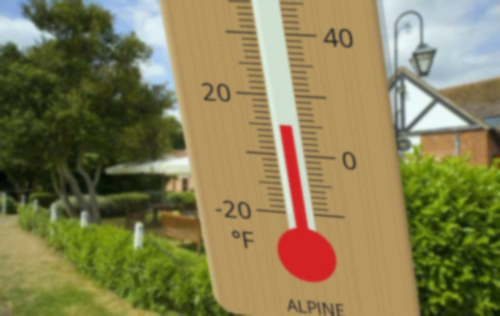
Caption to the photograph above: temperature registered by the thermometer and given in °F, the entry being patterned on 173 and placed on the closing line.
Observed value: 10
